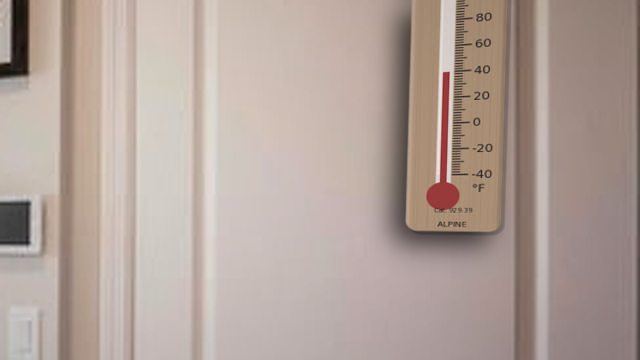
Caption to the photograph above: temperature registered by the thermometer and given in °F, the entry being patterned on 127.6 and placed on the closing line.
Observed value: 40
